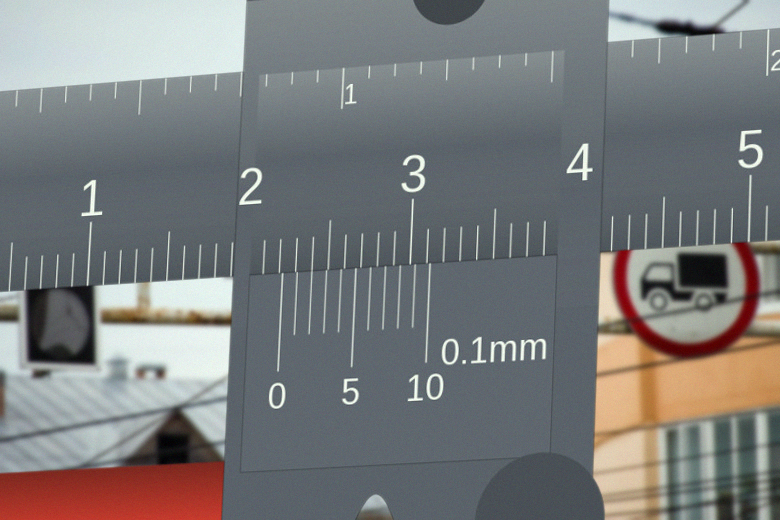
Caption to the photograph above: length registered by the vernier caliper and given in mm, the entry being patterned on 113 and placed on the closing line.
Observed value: 22.2
